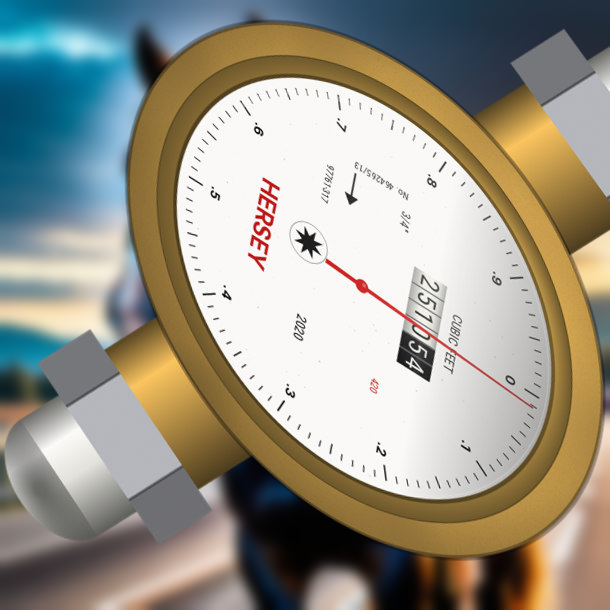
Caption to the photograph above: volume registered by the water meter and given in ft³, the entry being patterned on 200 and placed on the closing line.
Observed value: 251054.01
